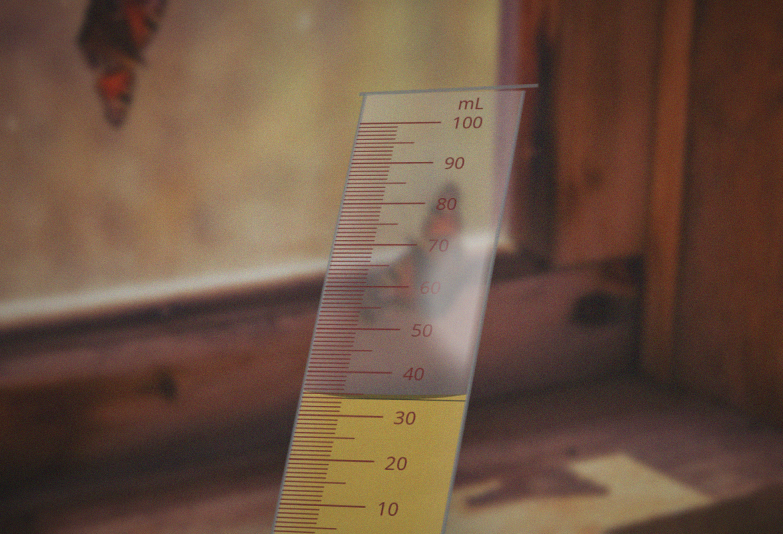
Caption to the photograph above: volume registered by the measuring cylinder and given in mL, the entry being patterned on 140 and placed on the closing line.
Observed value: 34
